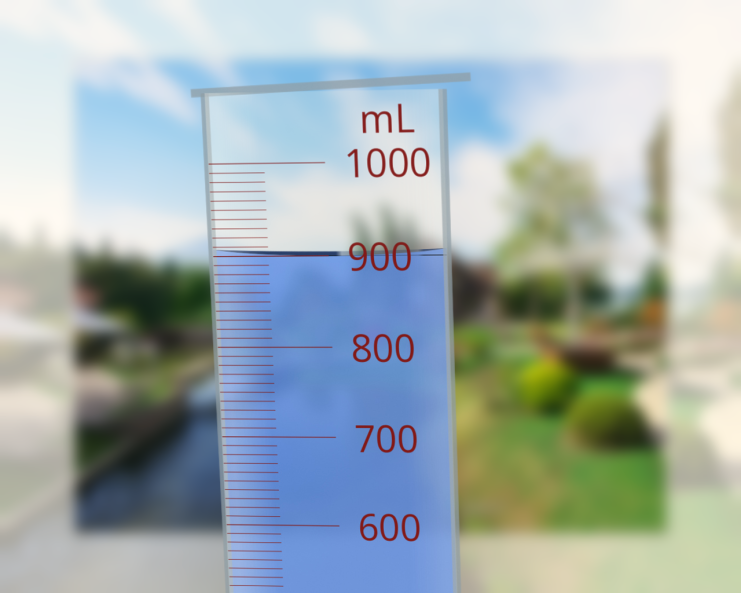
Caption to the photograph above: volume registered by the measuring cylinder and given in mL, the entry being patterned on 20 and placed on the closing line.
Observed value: 900
